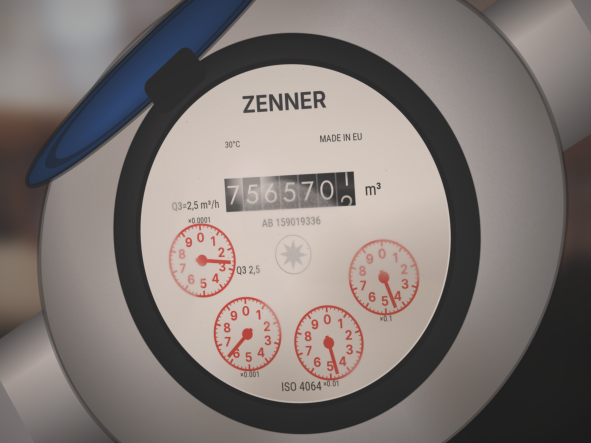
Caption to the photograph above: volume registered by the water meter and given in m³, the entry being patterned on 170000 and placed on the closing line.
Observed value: 7565701.4462
